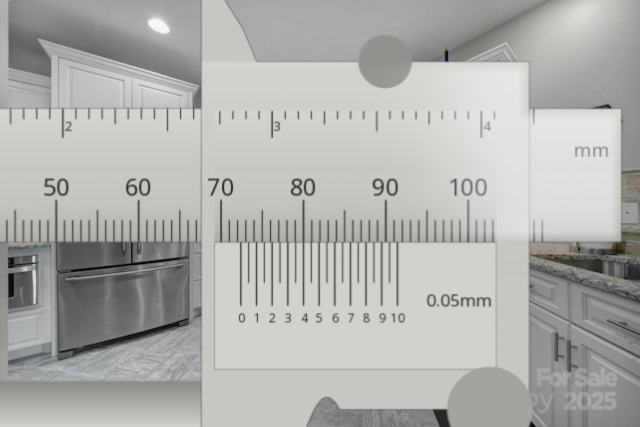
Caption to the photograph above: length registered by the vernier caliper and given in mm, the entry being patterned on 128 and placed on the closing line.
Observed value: 72.4
